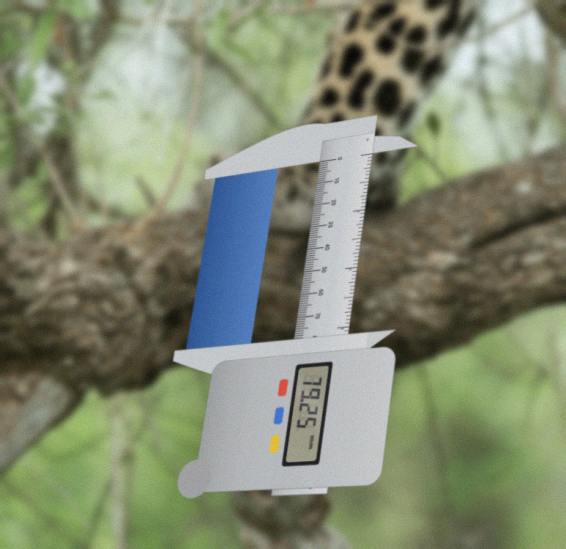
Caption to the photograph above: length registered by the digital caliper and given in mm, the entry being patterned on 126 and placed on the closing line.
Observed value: 79.25
